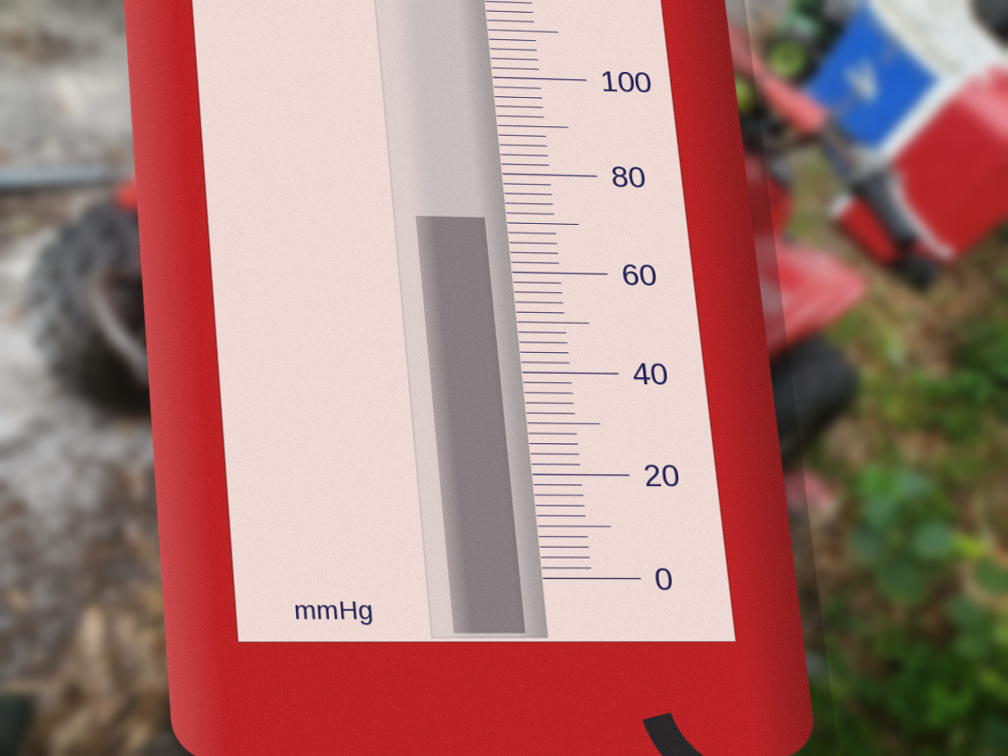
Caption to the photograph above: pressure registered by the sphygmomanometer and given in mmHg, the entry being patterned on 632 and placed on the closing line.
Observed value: 71
